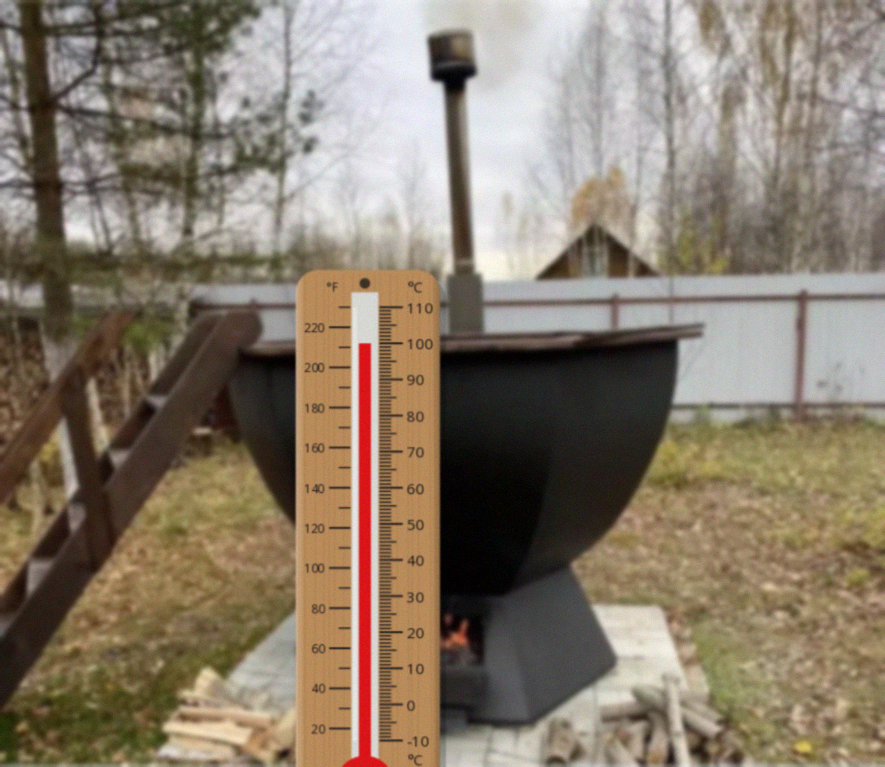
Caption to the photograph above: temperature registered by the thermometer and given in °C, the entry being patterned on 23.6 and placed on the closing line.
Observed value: 100
